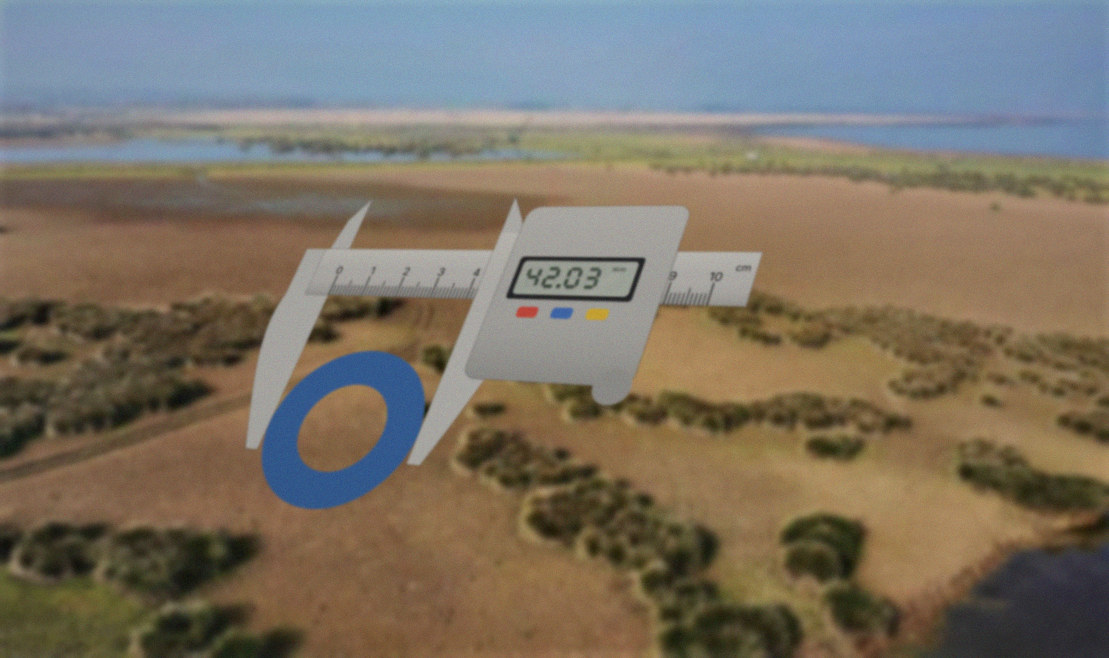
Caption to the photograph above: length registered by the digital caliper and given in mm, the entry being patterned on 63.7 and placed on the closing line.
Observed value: 42.03
